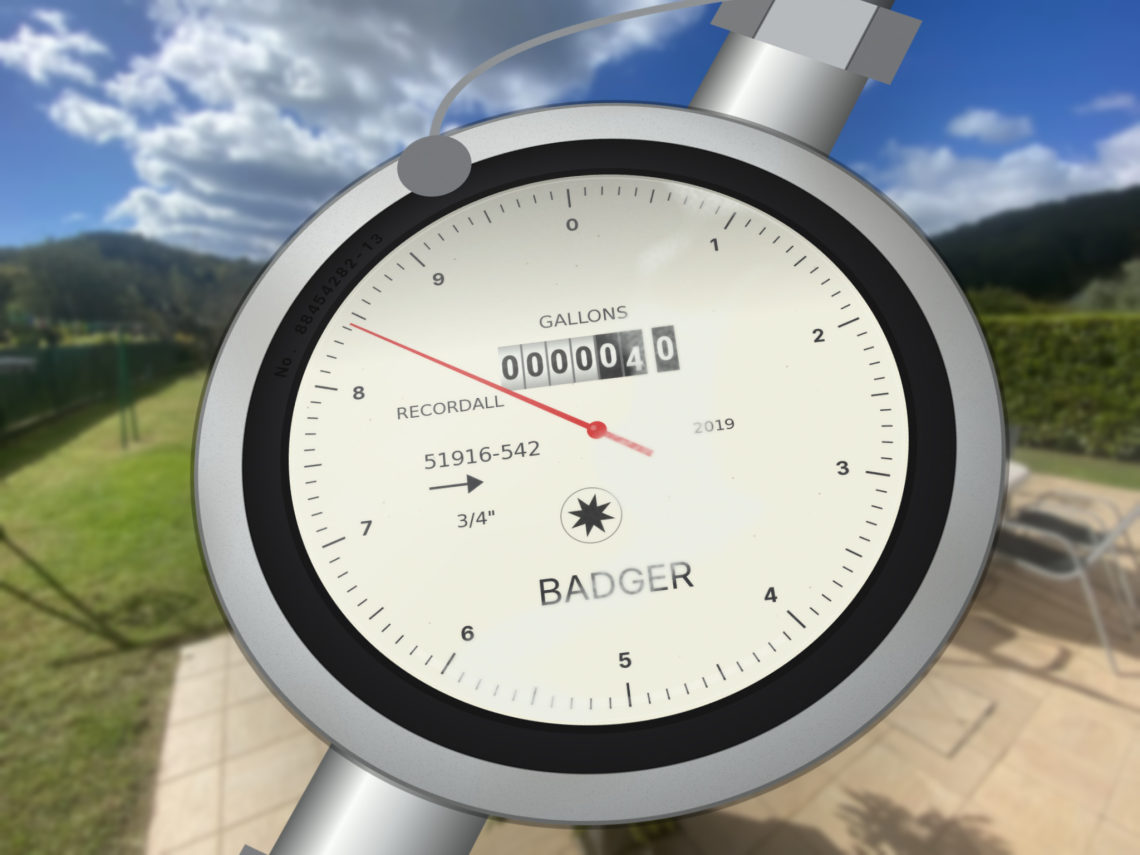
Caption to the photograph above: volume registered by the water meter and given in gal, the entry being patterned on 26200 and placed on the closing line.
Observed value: 38.4
